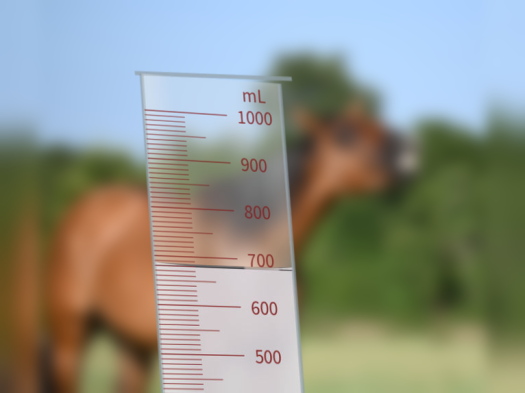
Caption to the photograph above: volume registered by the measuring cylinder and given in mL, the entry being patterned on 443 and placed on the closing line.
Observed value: 680
